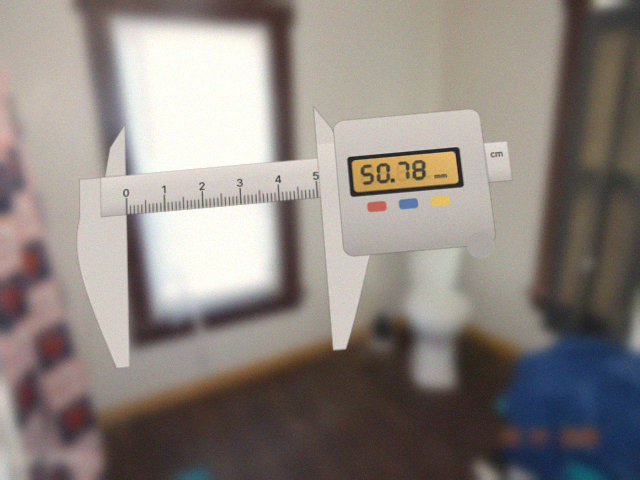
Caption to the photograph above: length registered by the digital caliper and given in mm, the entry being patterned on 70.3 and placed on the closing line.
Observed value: 50.78
